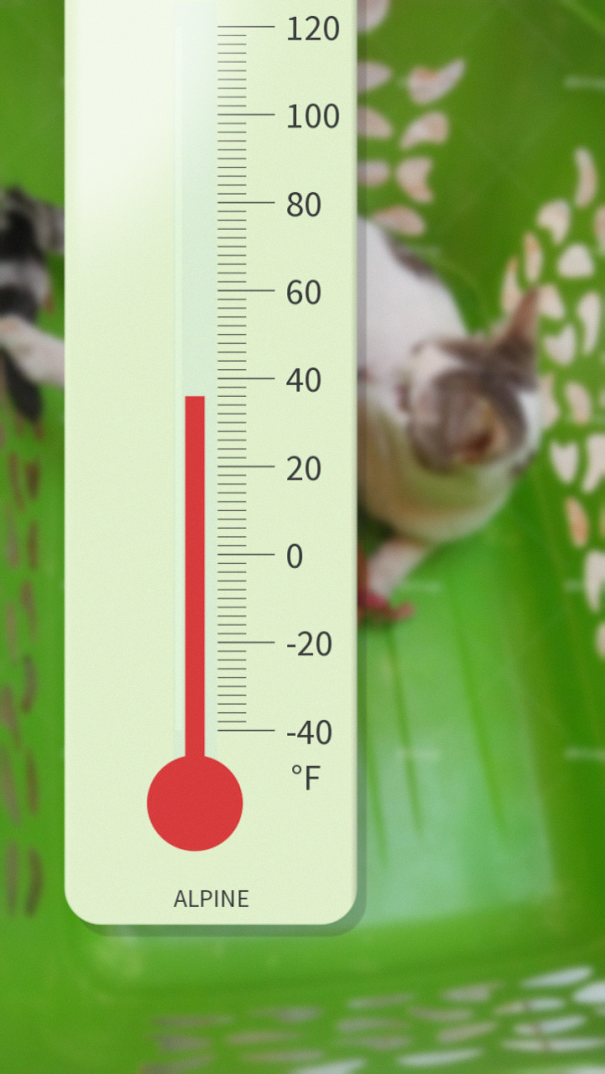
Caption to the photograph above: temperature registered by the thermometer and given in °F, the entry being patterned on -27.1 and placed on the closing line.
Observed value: 36
